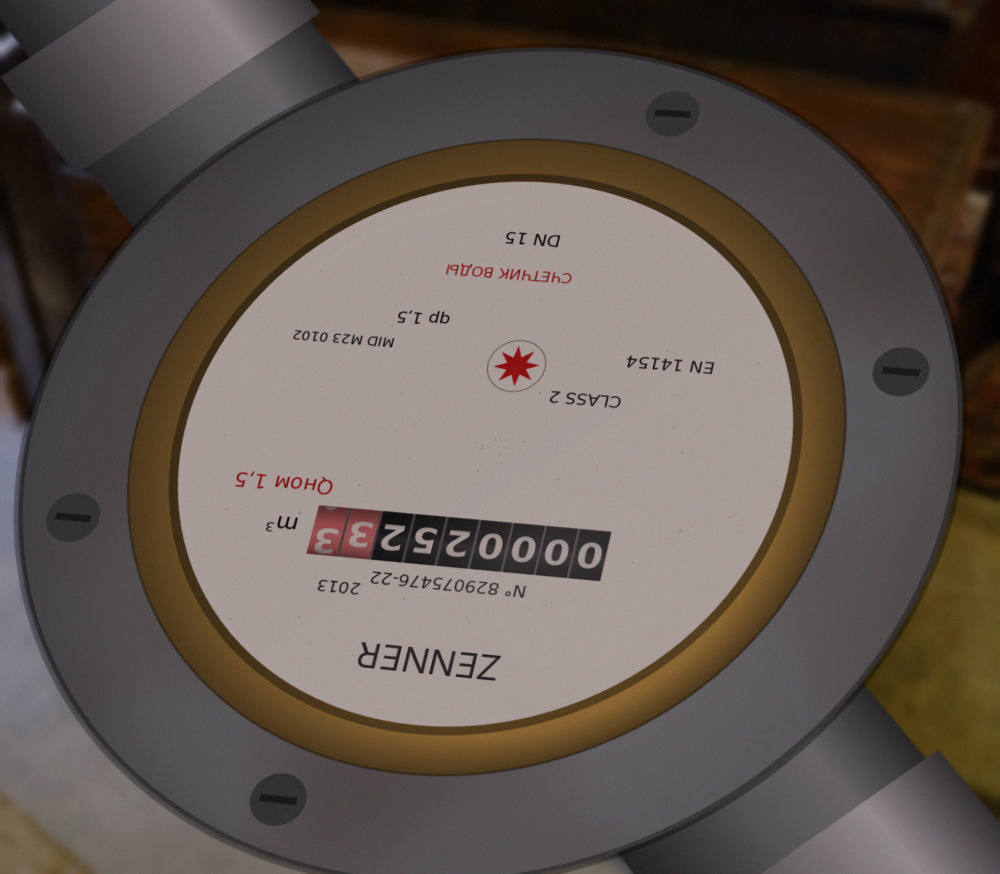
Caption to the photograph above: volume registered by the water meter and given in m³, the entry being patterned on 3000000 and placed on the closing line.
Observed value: 252.33
